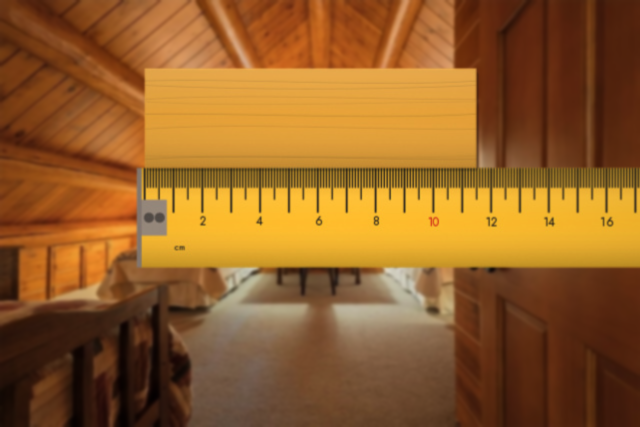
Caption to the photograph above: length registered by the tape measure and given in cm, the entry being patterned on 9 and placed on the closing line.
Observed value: 11.5
